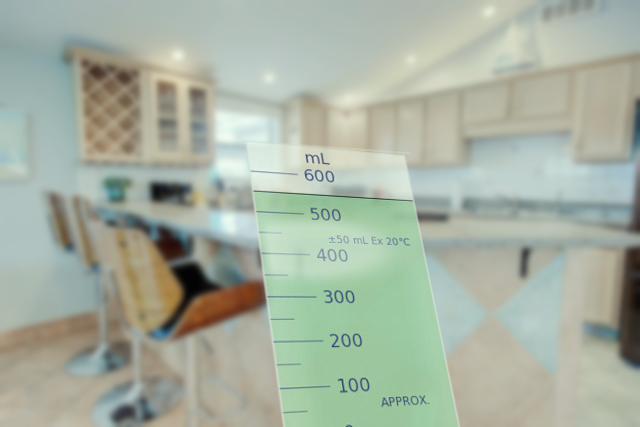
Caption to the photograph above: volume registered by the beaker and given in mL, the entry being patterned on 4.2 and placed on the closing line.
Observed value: 550
